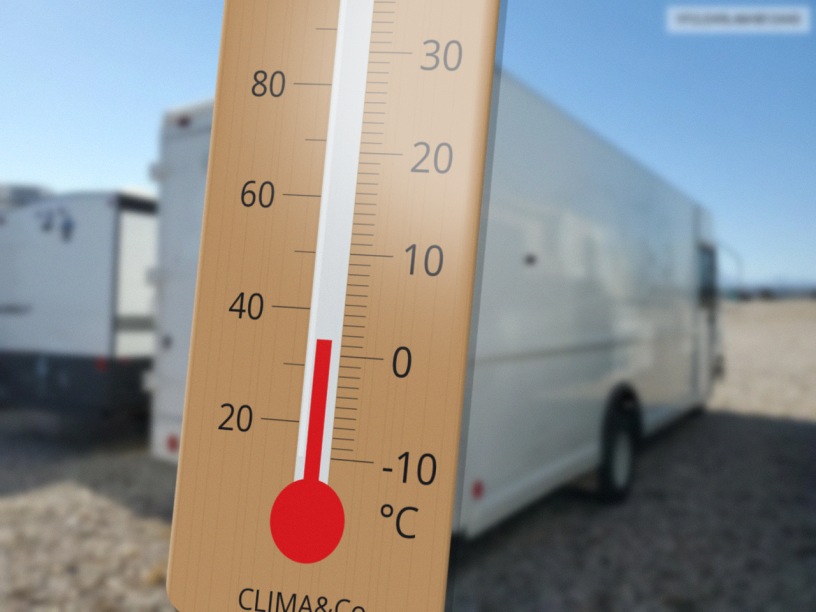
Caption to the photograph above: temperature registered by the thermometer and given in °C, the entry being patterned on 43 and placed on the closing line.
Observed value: 1.5
